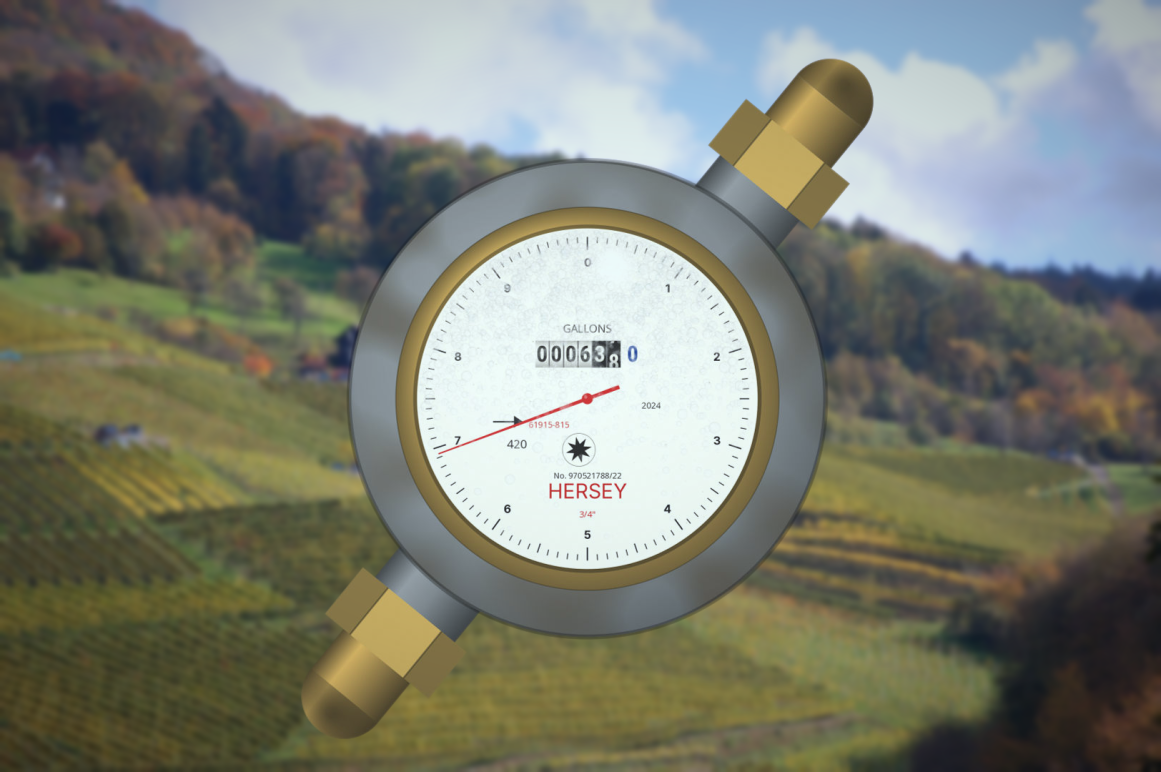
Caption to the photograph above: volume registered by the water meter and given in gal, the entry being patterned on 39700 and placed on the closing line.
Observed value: 6376.9
